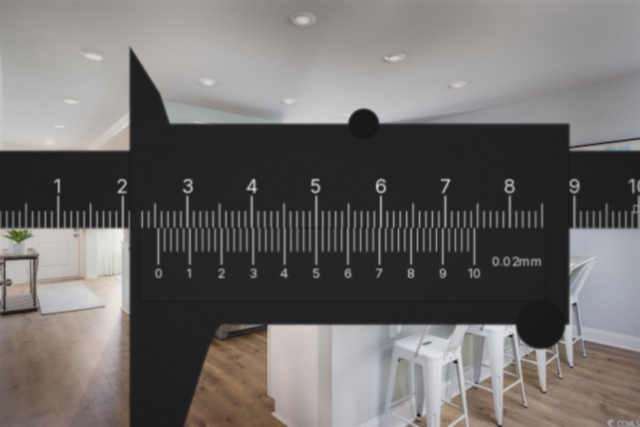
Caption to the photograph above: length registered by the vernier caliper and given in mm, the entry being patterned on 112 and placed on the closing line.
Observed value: 25.5
